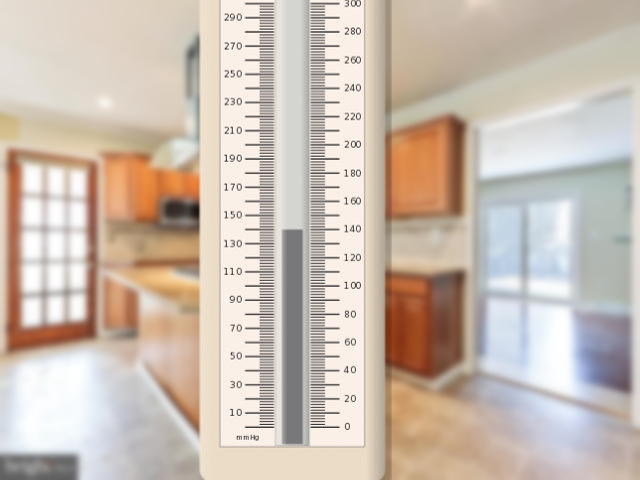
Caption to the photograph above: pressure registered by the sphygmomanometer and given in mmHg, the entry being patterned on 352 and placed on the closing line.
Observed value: 140
